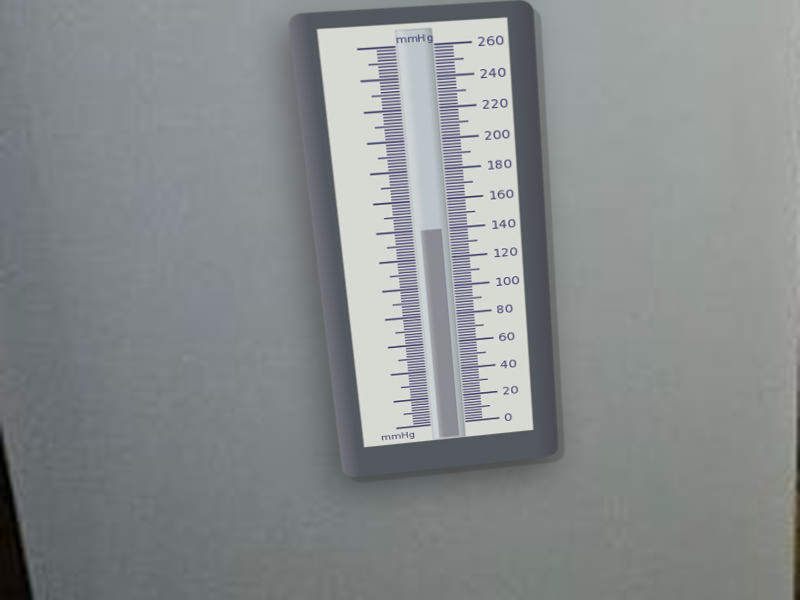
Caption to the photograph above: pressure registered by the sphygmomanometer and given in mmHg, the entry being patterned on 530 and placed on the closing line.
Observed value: 140
